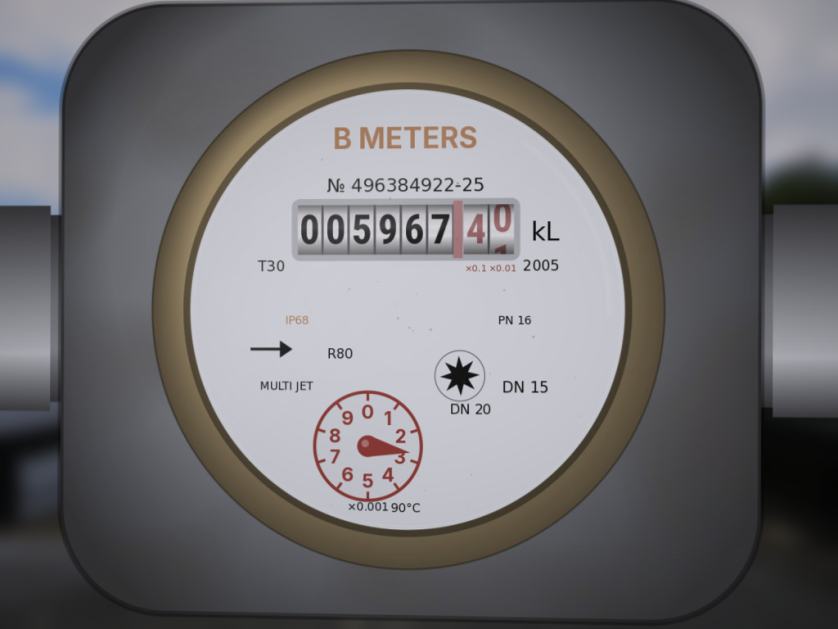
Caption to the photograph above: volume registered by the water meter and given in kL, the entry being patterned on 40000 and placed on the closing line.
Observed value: 5967.402
